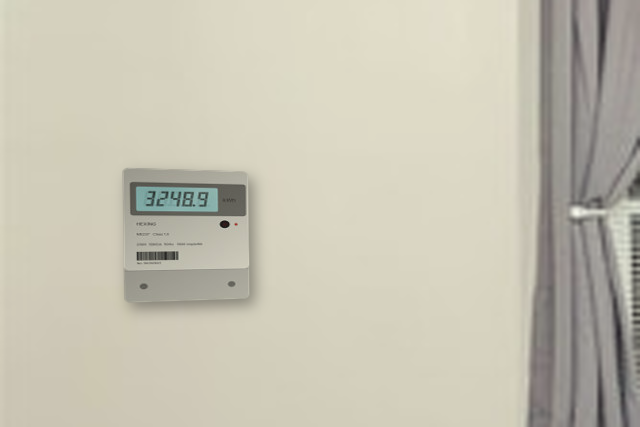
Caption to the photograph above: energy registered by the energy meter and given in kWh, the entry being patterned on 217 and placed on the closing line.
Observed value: 3248.9
